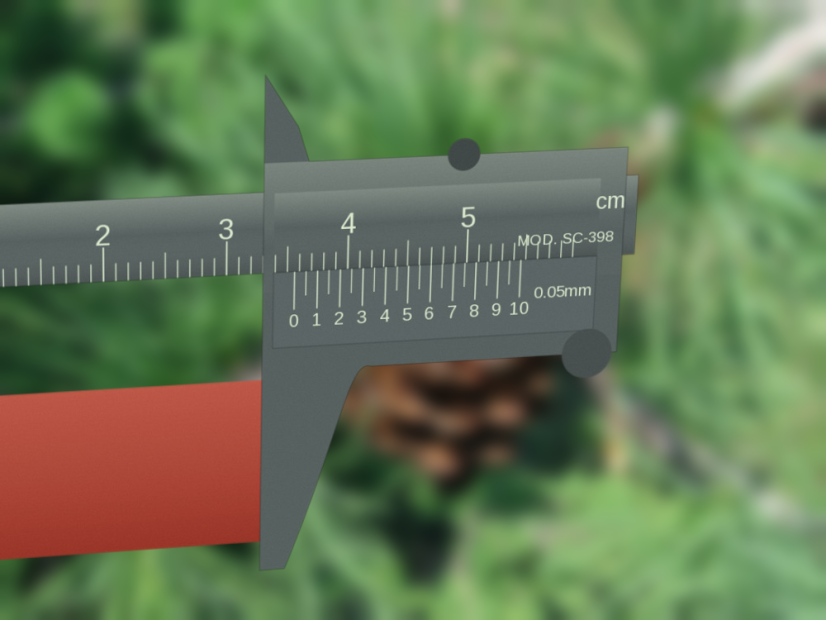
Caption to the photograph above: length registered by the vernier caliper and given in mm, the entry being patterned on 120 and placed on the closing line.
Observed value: 35.6
